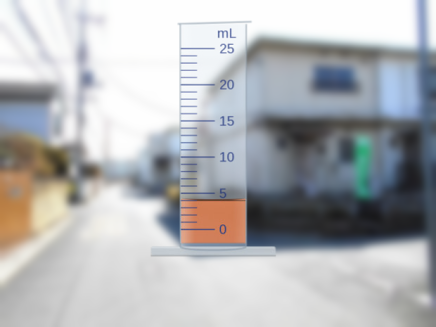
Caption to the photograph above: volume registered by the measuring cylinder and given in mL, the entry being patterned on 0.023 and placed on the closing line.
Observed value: 4
